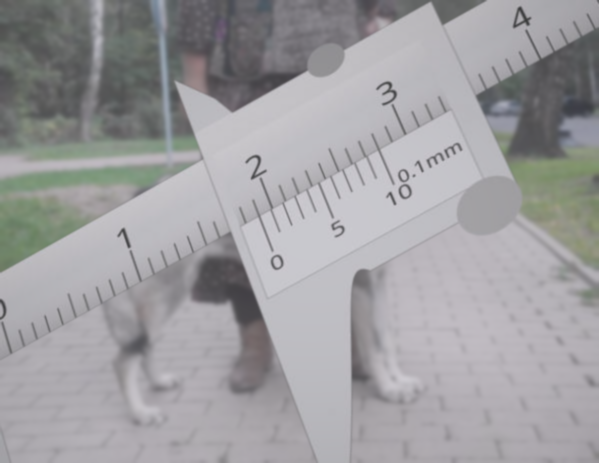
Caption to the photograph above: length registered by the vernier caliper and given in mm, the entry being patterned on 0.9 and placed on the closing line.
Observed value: 19.0
